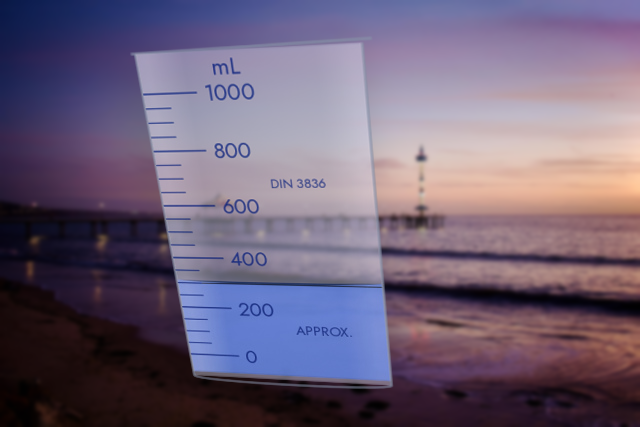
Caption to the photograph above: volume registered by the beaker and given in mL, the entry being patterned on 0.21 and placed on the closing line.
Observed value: 300
